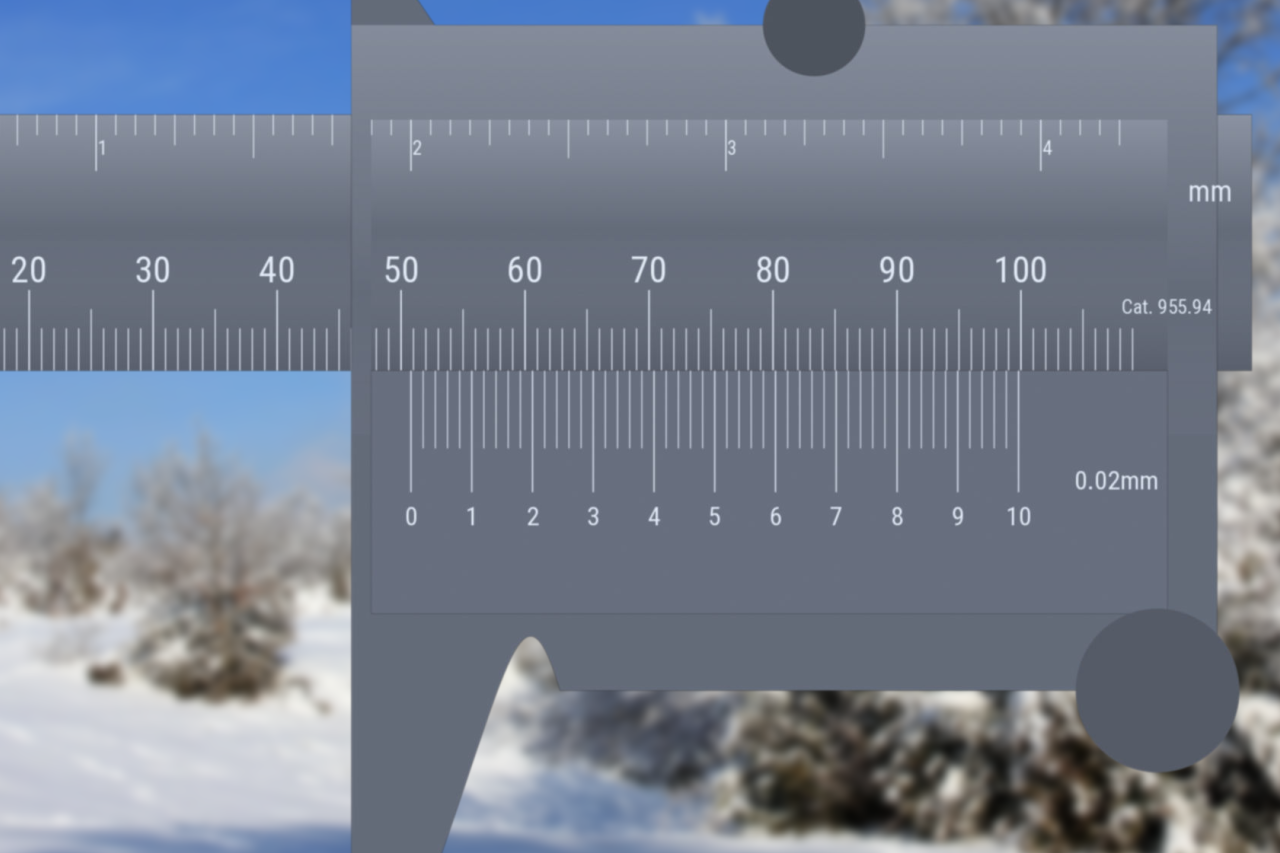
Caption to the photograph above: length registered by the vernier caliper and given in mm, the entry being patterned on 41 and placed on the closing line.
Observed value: 50.8
